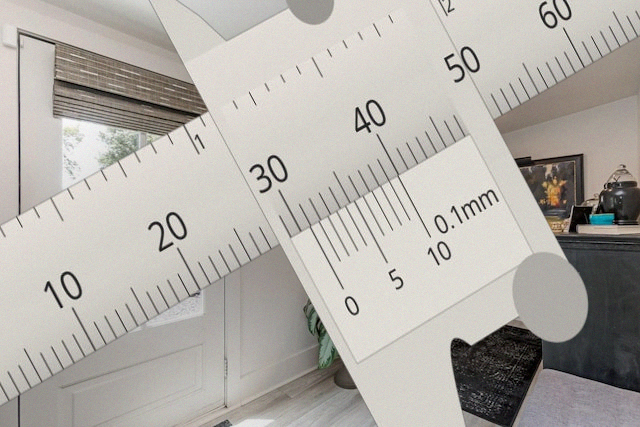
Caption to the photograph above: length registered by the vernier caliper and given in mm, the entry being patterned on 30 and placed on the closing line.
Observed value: 30.9
